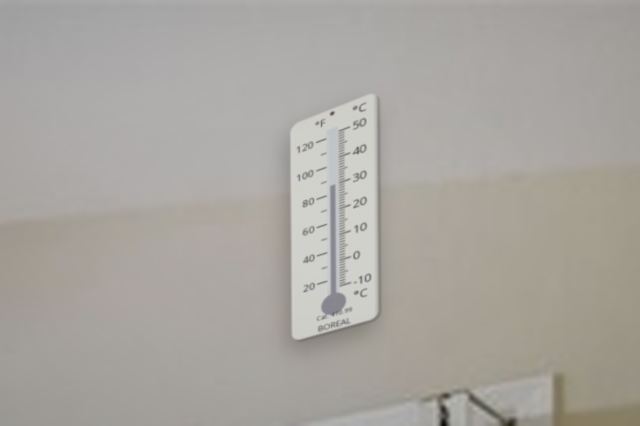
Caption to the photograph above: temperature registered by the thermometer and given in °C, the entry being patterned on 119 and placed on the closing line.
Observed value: 30
